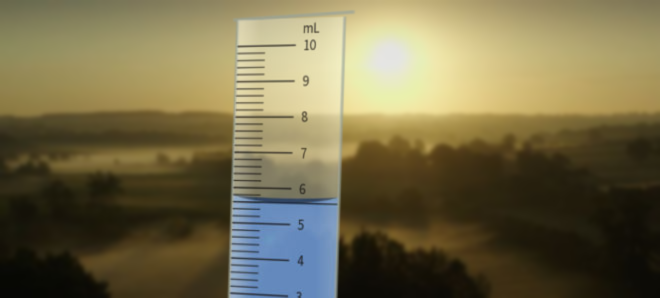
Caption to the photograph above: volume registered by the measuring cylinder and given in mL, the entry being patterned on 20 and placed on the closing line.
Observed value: 5.6
